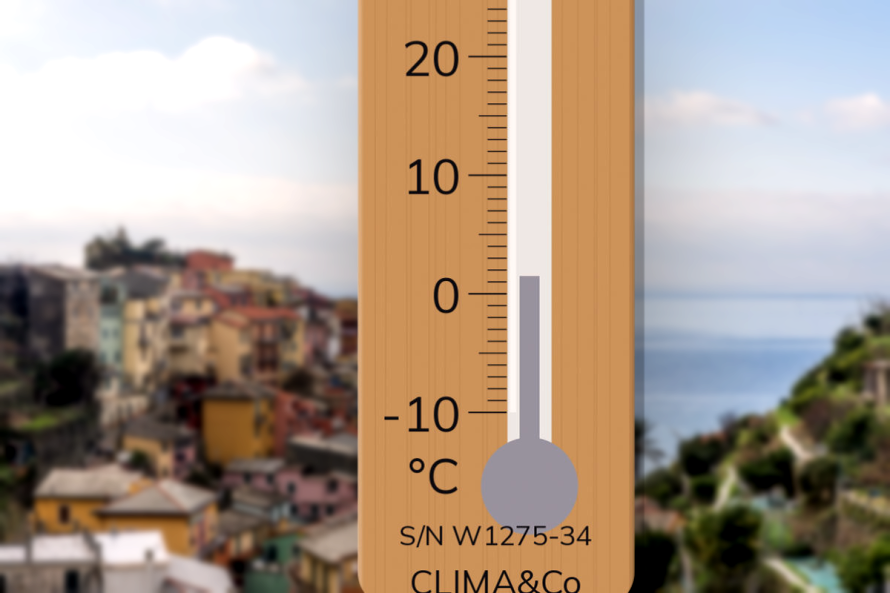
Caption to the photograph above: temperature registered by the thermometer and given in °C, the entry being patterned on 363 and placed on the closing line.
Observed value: 1.5
